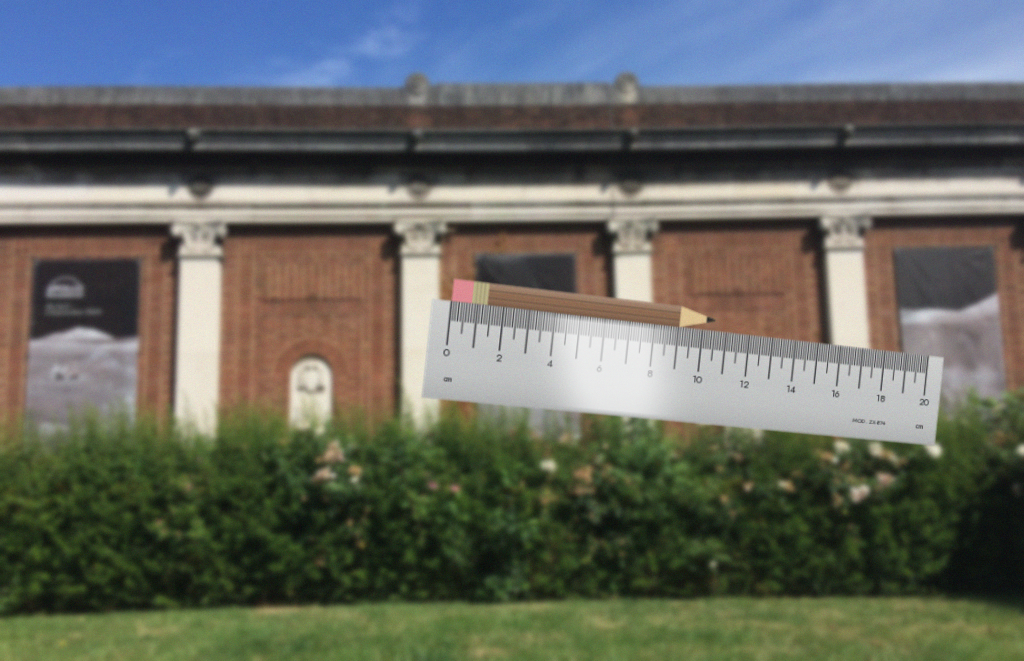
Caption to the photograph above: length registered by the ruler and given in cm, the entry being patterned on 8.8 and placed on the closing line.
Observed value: 10.5
